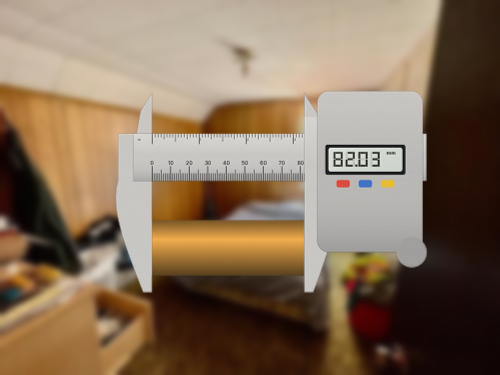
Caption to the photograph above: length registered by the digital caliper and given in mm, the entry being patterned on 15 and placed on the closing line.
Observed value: 82.03
